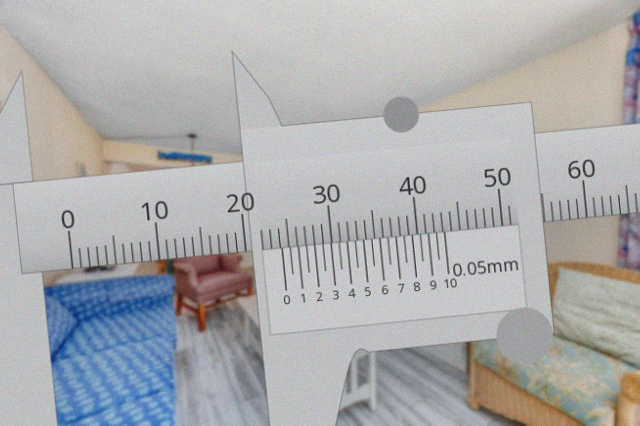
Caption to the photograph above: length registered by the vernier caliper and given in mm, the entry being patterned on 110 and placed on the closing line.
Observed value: 24.2
